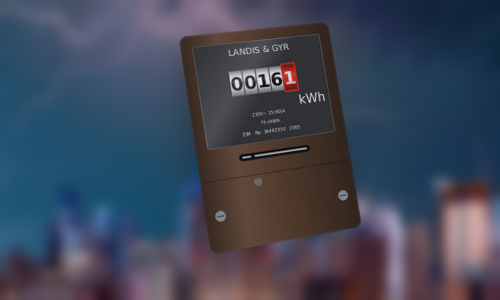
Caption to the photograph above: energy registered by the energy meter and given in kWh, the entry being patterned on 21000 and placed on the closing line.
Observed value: 16.1
